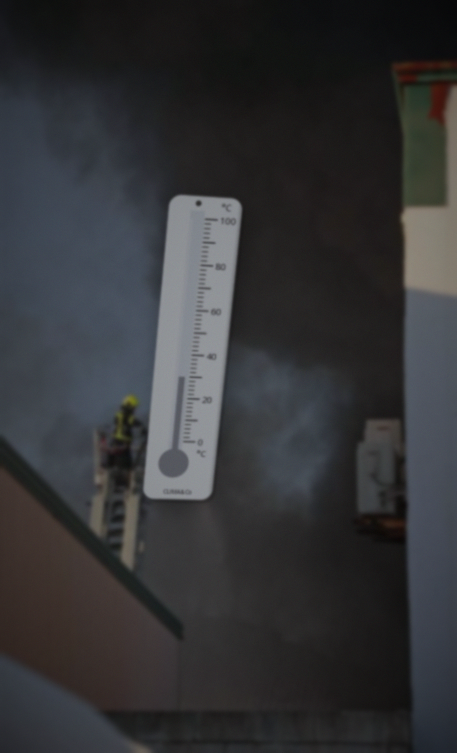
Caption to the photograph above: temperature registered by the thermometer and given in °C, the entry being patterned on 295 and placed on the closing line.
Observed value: 30
